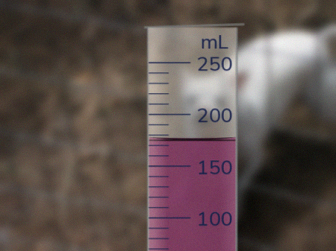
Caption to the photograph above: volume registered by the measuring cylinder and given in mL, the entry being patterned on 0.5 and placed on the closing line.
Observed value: 175
